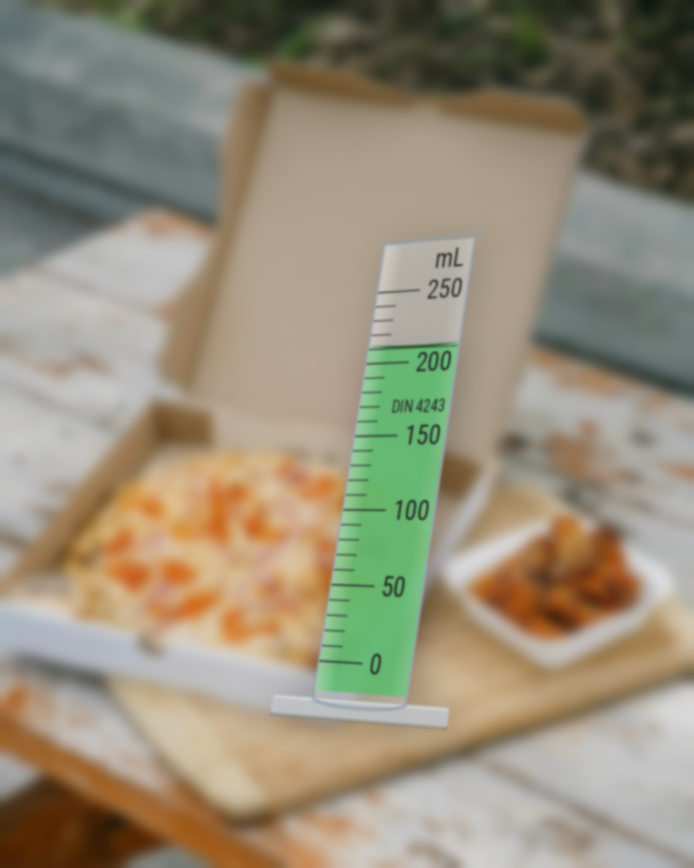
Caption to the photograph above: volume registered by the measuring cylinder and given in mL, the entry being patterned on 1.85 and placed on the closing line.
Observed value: 210
